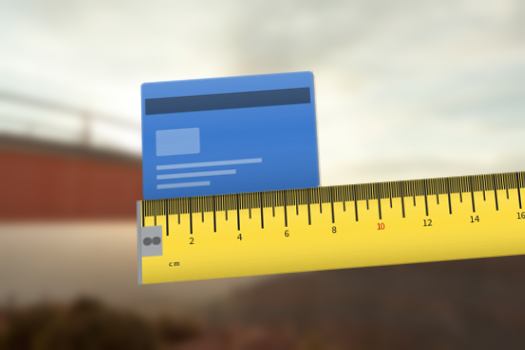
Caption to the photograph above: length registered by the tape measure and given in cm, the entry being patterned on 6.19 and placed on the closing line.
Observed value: 7.5
